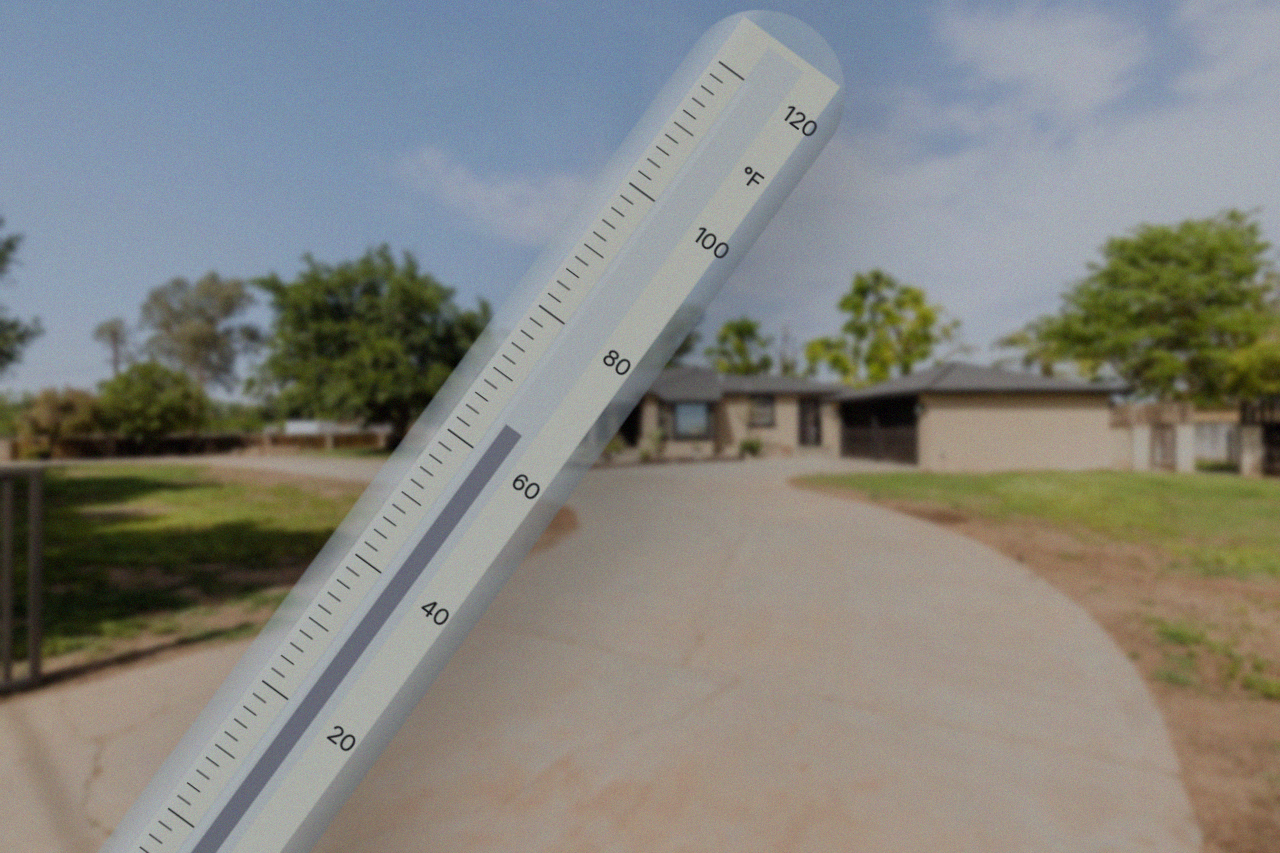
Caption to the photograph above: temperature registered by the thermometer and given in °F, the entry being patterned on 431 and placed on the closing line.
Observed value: 65
